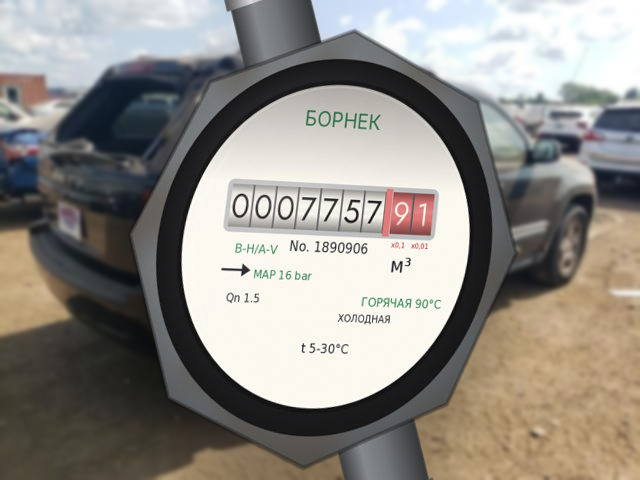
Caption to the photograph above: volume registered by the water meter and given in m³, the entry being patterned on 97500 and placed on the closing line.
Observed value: 7757.91
